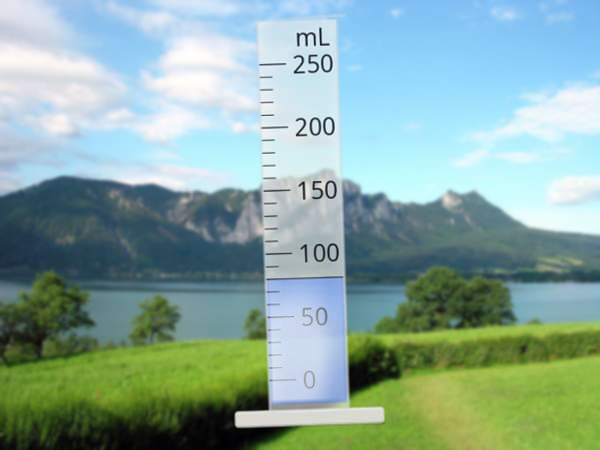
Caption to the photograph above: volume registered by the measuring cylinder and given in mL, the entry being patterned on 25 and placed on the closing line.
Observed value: 80
